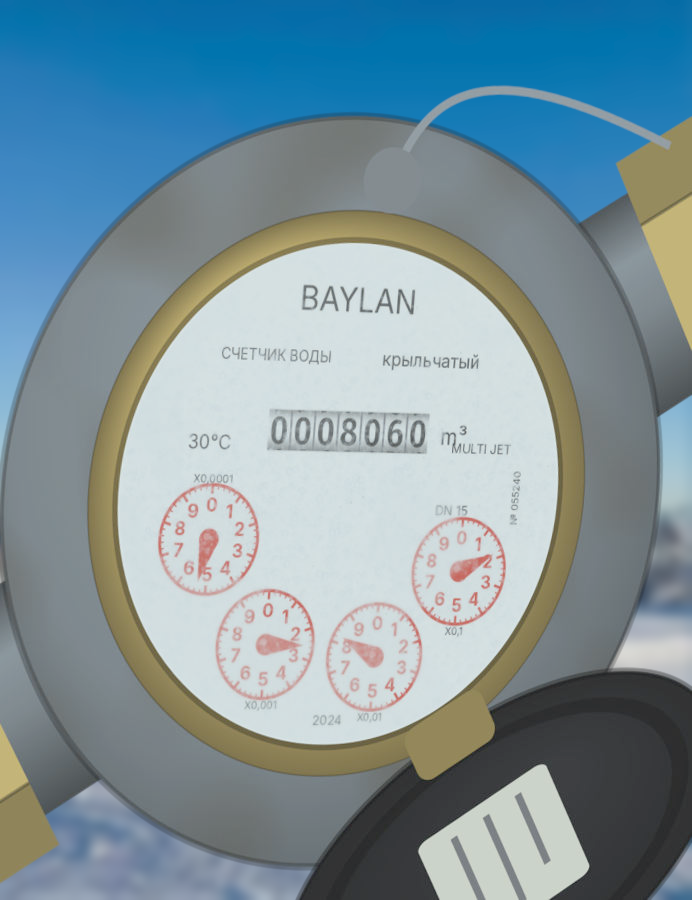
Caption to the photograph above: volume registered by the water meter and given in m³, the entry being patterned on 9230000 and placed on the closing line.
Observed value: 8060.1825
